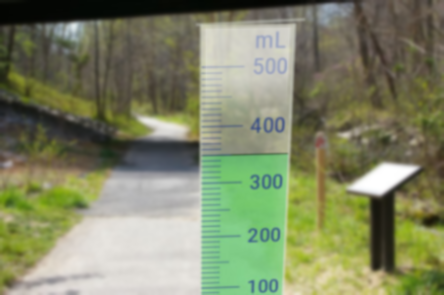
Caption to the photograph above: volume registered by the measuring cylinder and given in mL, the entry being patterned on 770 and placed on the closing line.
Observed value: 350
